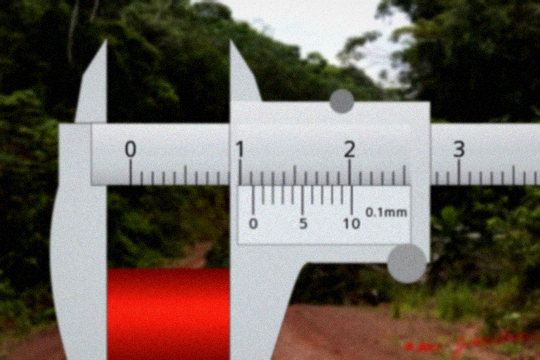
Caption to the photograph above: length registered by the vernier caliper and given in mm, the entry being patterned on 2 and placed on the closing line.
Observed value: 11.2
